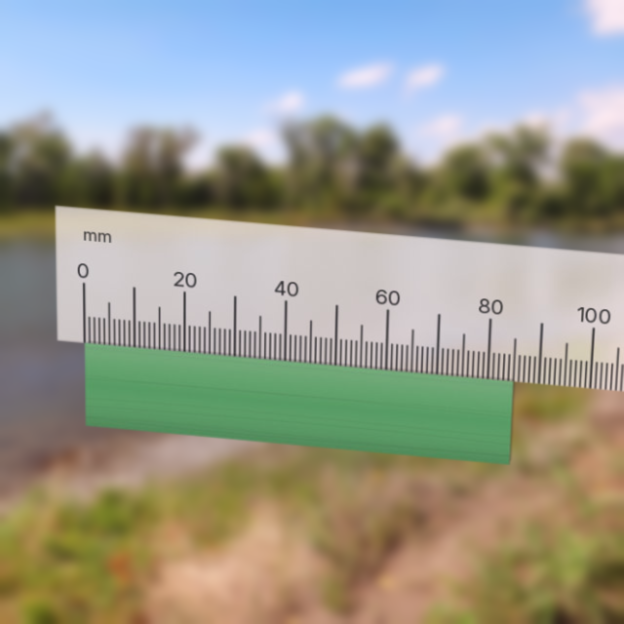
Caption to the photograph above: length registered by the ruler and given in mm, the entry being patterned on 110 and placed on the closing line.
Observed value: 85
